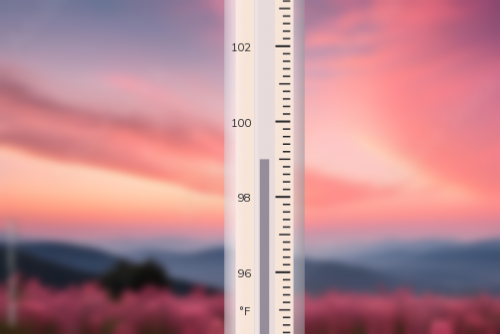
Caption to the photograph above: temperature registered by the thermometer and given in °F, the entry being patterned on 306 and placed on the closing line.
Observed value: 99
